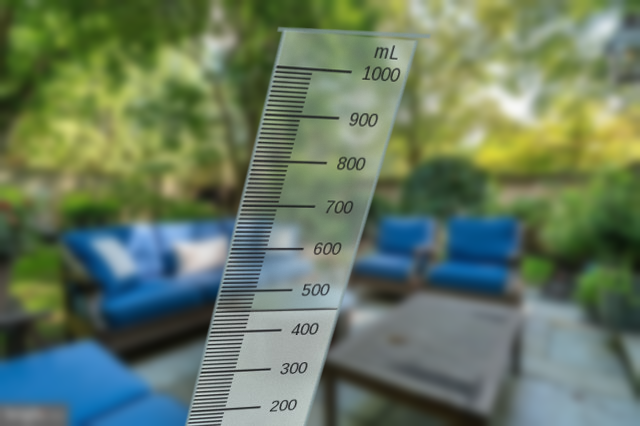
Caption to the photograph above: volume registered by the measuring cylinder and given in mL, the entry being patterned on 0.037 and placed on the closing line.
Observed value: 450
